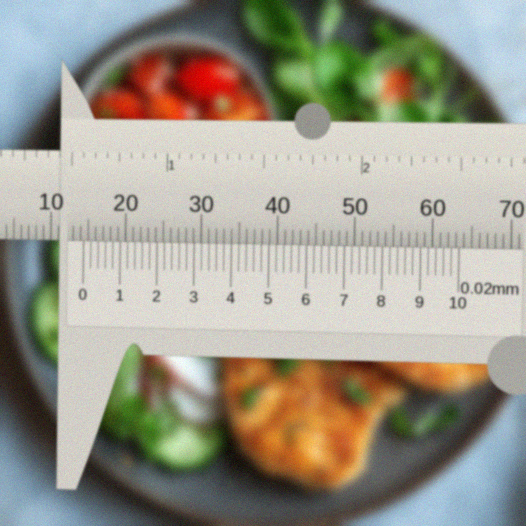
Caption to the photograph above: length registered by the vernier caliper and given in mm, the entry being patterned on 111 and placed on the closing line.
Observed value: 14.4
